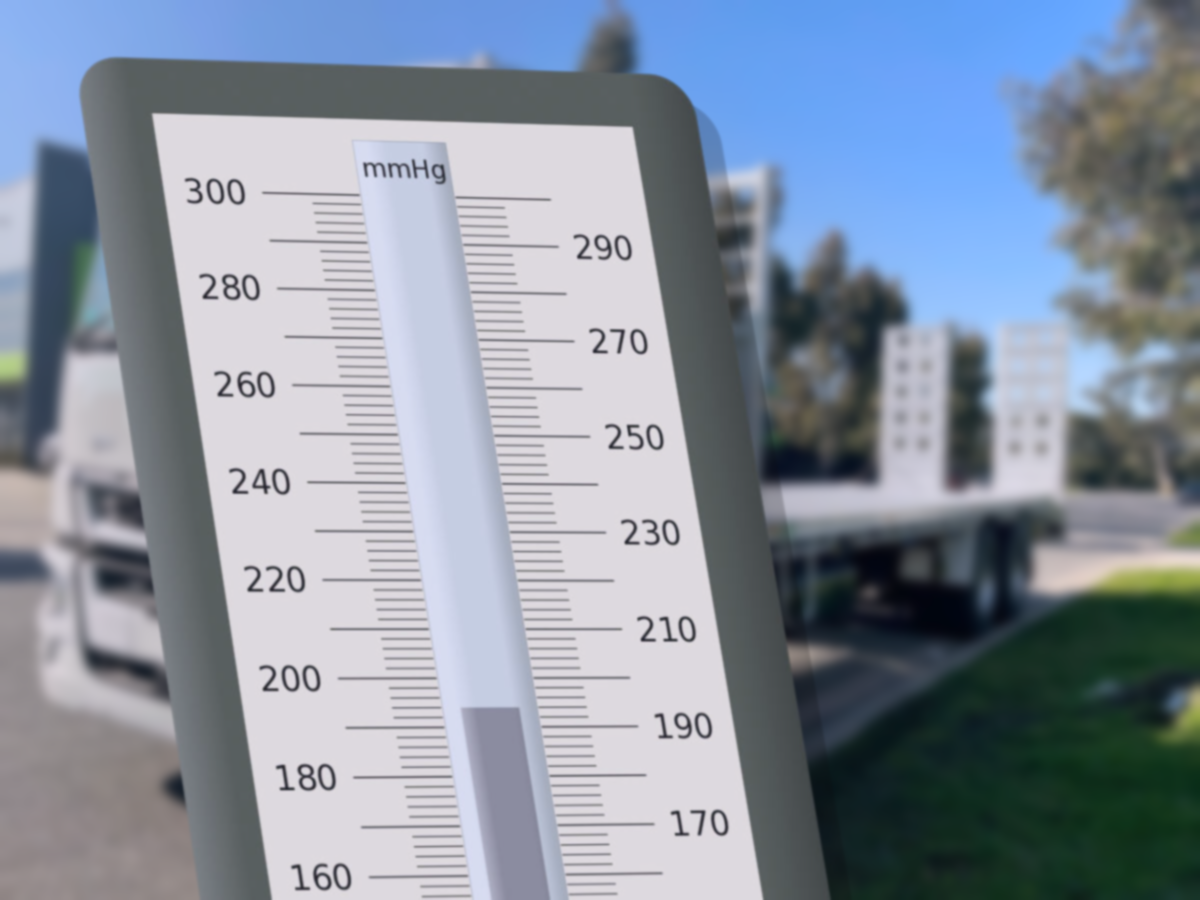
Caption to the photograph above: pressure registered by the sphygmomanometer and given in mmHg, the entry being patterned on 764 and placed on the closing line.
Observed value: 194
